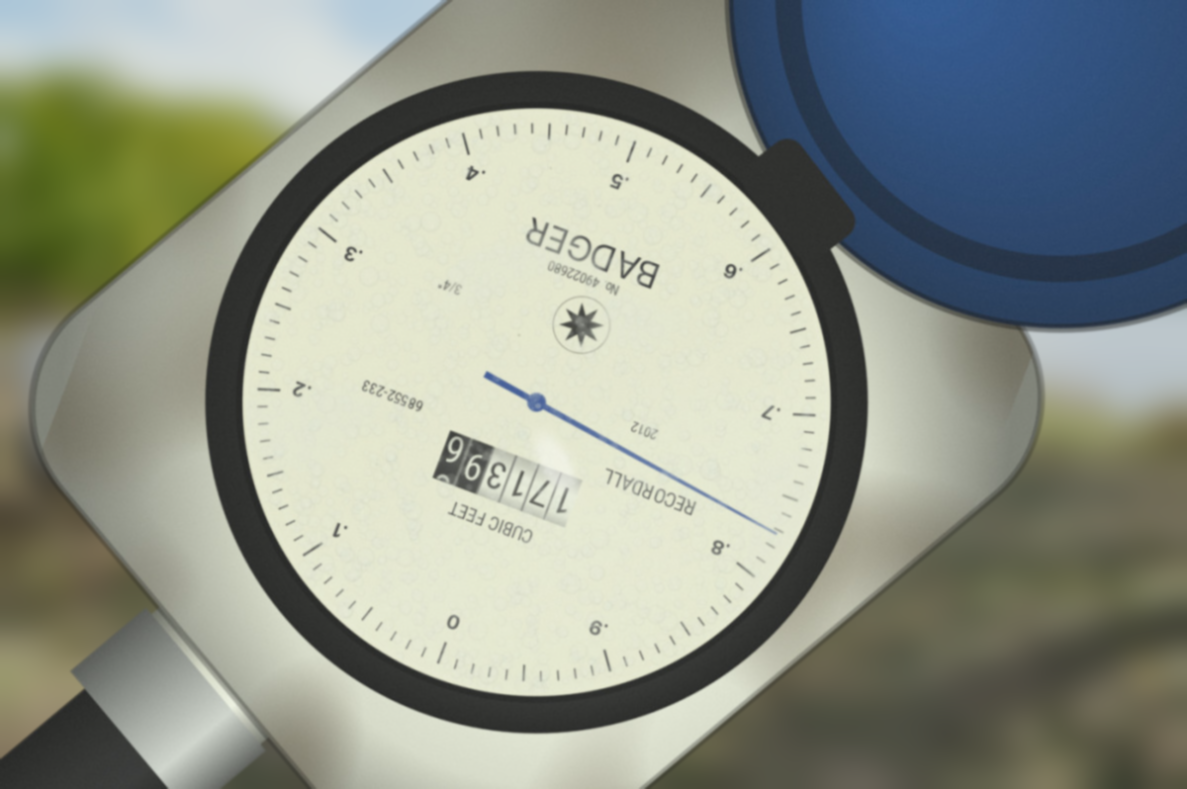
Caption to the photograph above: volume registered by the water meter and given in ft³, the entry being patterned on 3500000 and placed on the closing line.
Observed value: 171395.77
